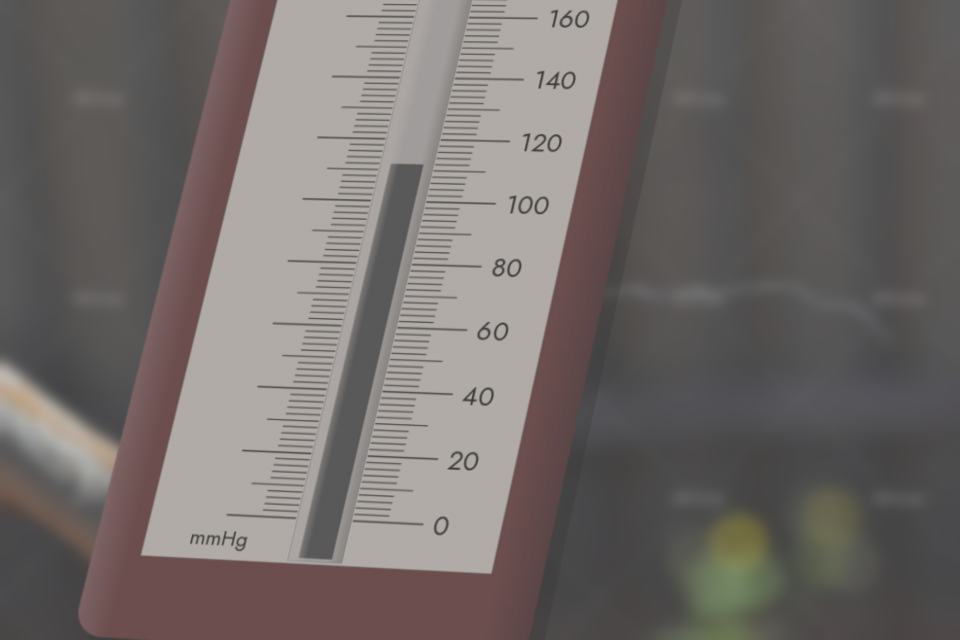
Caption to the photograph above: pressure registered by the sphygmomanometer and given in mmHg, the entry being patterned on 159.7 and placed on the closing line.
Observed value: 112
